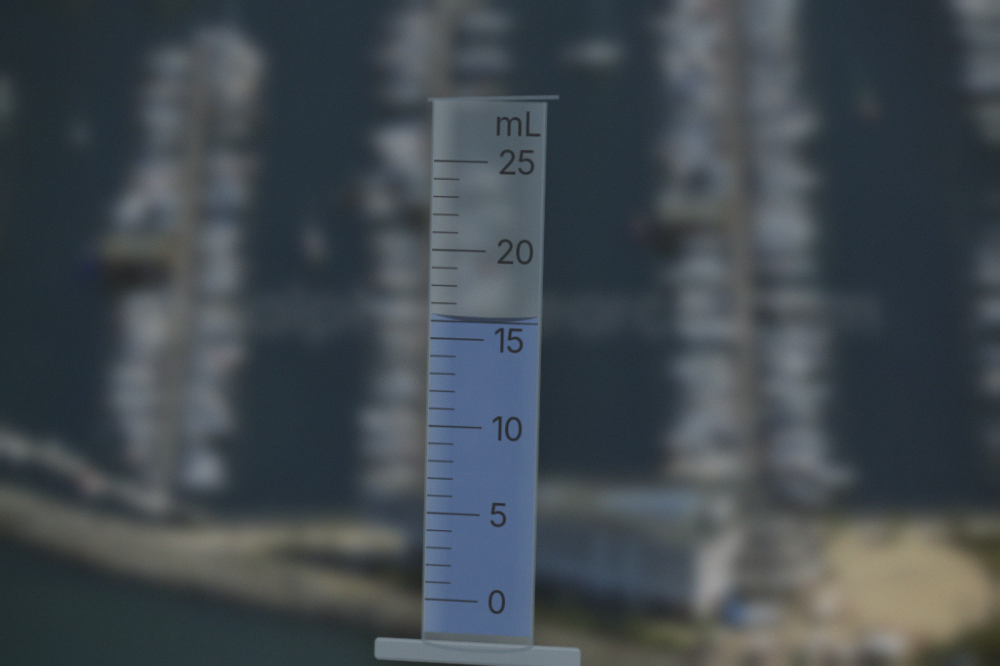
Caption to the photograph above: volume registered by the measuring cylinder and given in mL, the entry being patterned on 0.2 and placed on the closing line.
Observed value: 16
